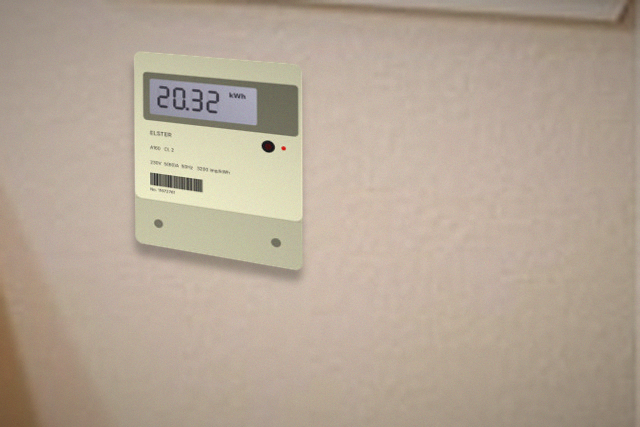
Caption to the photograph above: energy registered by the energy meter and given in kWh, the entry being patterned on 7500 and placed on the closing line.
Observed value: 20.32
